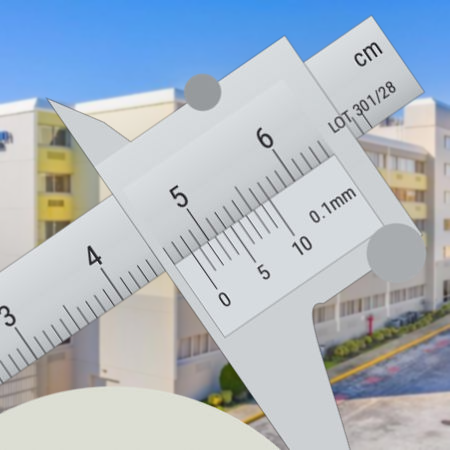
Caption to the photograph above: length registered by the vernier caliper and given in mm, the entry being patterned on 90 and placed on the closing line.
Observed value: 48.0
